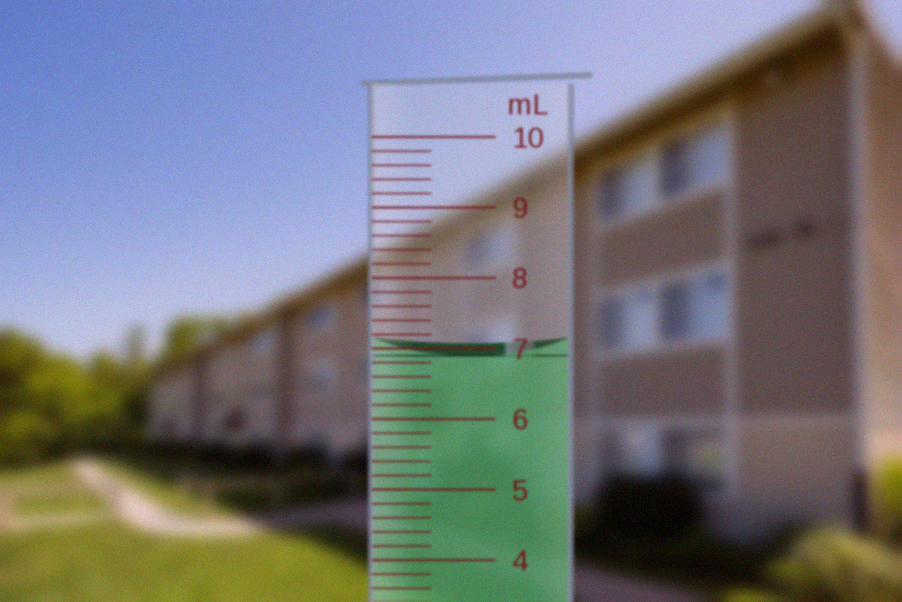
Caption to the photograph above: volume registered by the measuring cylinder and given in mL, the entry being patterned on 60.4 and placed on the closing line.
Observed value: 6.9
